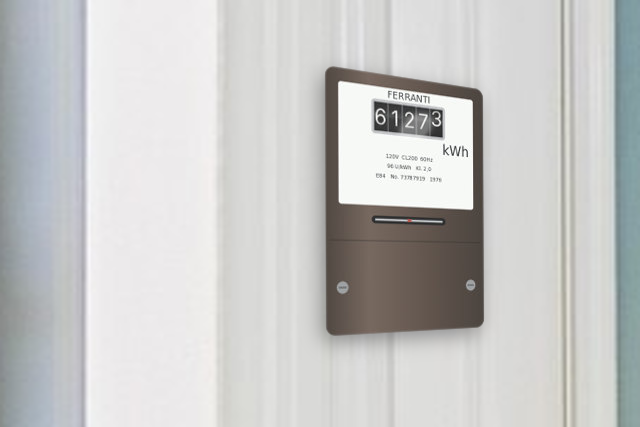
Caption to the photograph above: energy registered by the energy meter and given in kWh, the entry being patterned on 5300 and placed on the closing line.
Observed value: 61273
